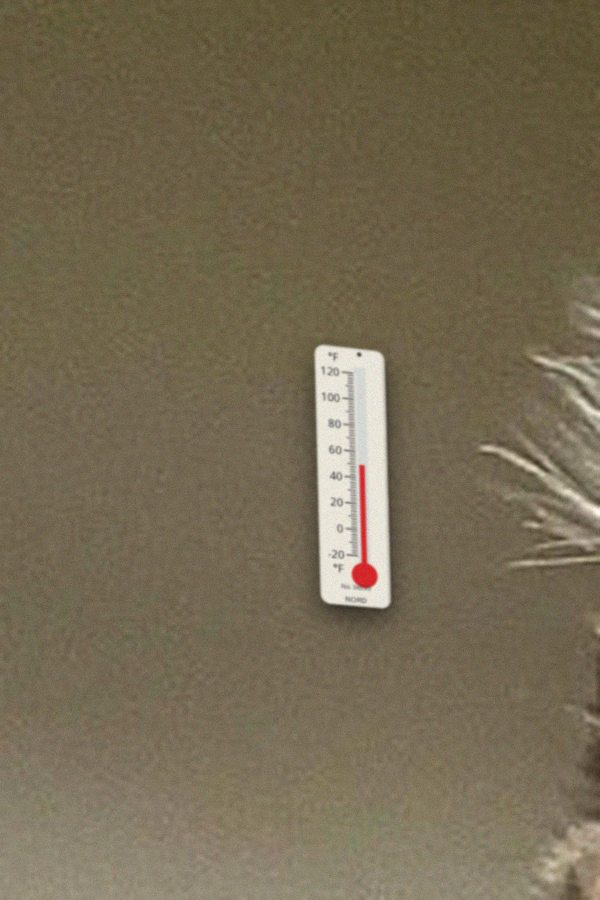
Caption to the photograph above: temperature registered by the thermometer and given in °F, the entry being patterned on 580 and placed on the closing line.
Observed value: 50
